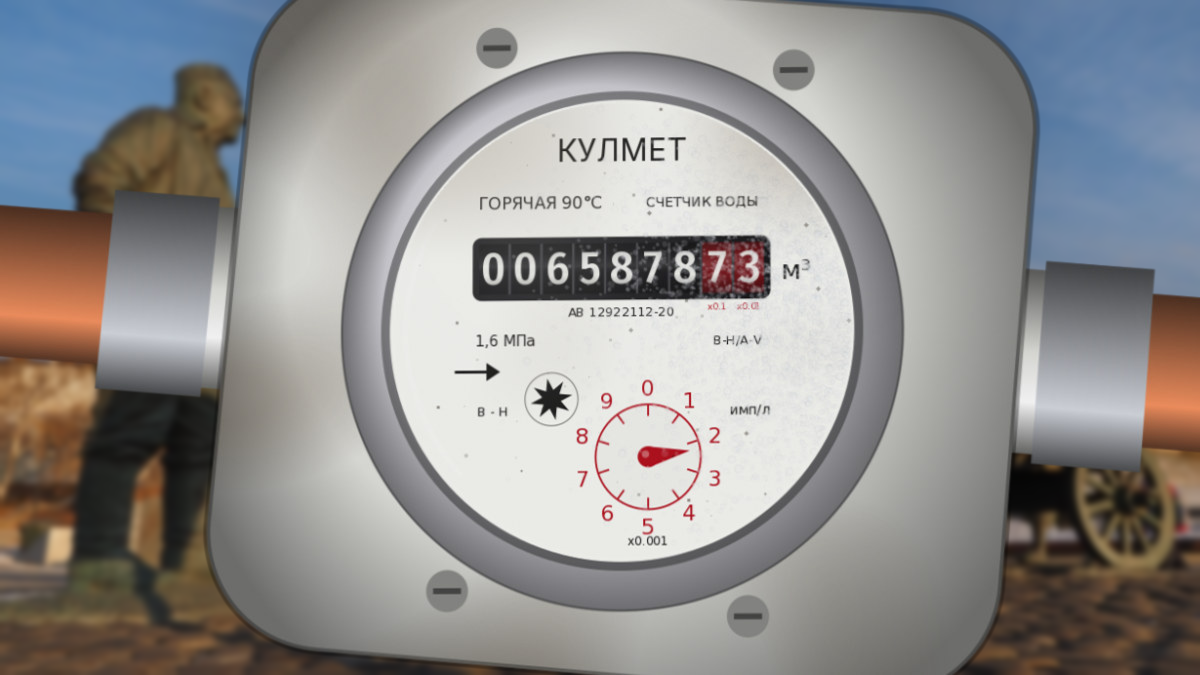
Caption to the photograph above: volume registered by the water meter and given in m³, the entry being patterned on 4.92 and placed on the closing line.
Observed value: 65878.732
